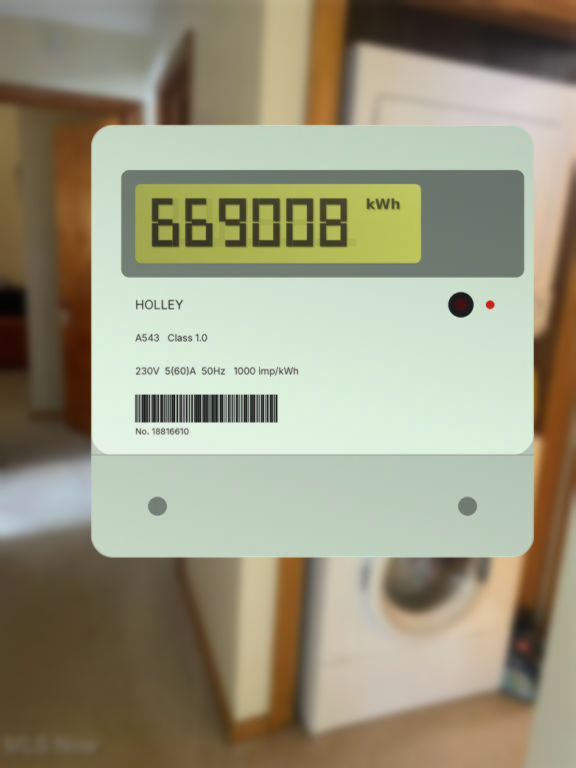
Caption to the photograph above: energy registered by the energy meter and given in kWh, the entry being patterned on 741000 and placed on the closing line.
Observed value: 669008
